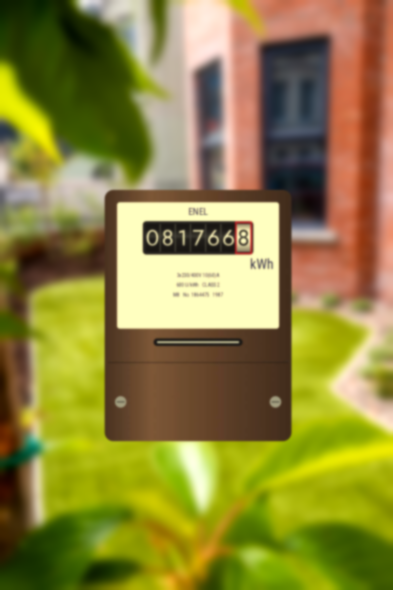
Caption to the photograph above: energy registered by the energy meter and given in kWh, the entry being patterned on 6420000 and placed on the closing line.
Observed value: 81766.8
